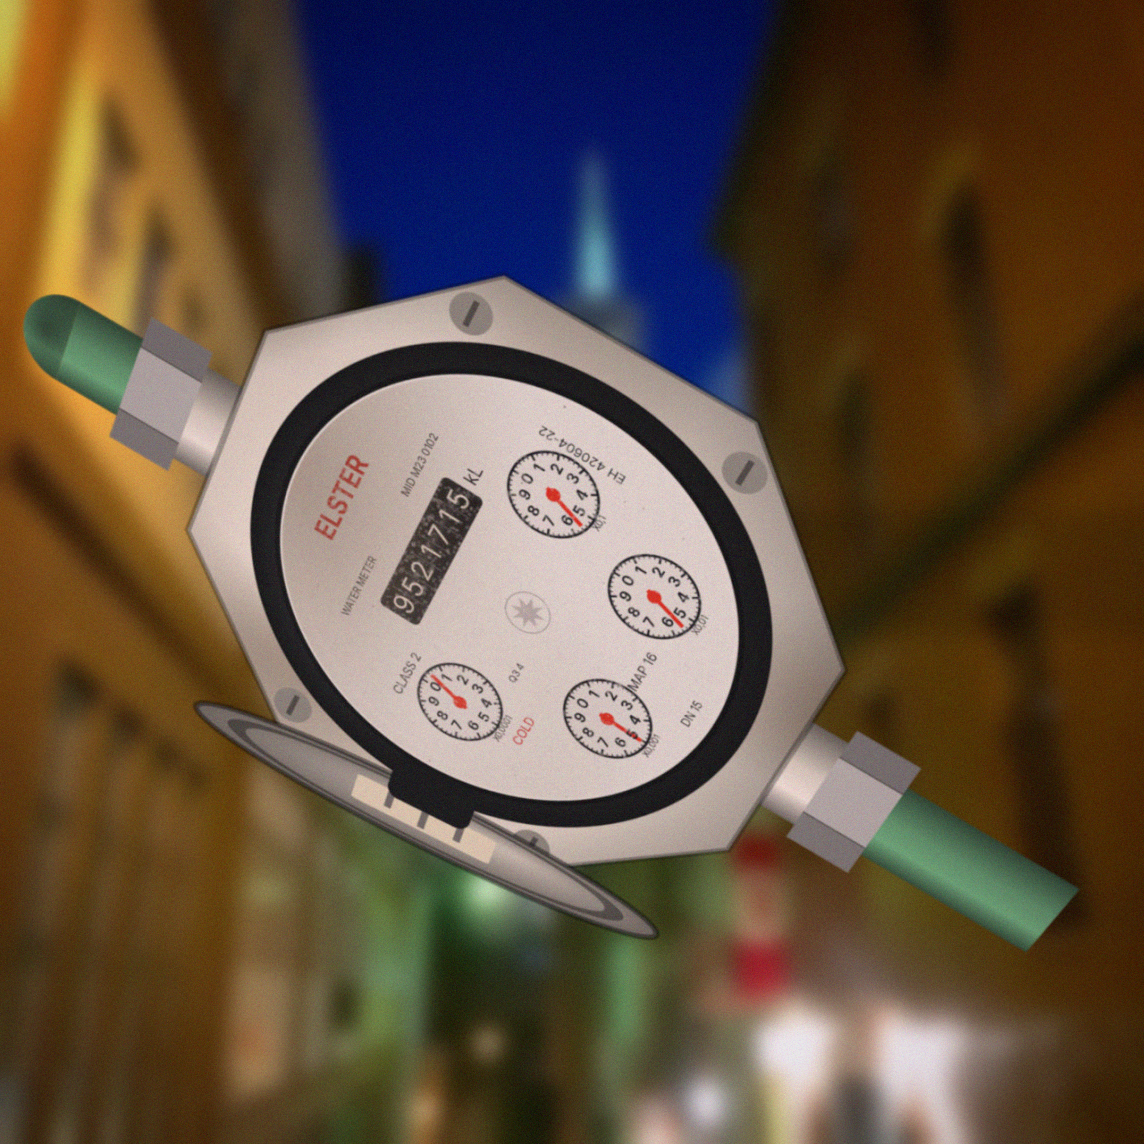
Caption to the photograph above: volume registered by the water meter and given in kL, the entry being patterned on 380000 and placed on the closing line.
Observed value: 9521715.5550
